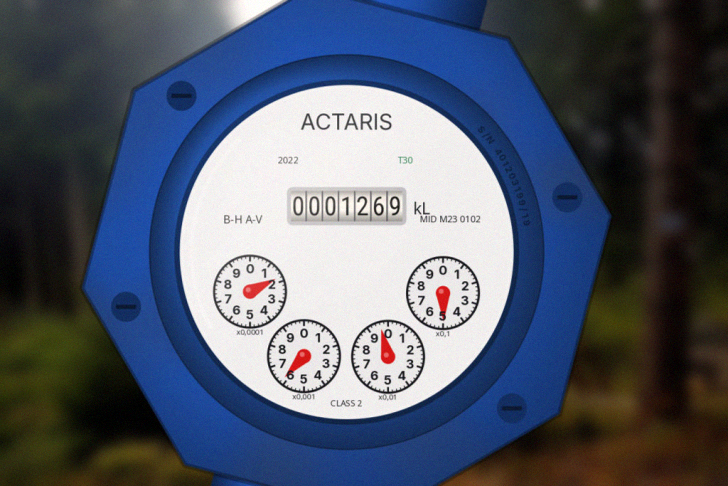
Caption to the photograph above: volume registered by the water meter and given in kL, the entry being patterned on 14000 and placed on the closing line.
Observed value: 1269.4961
